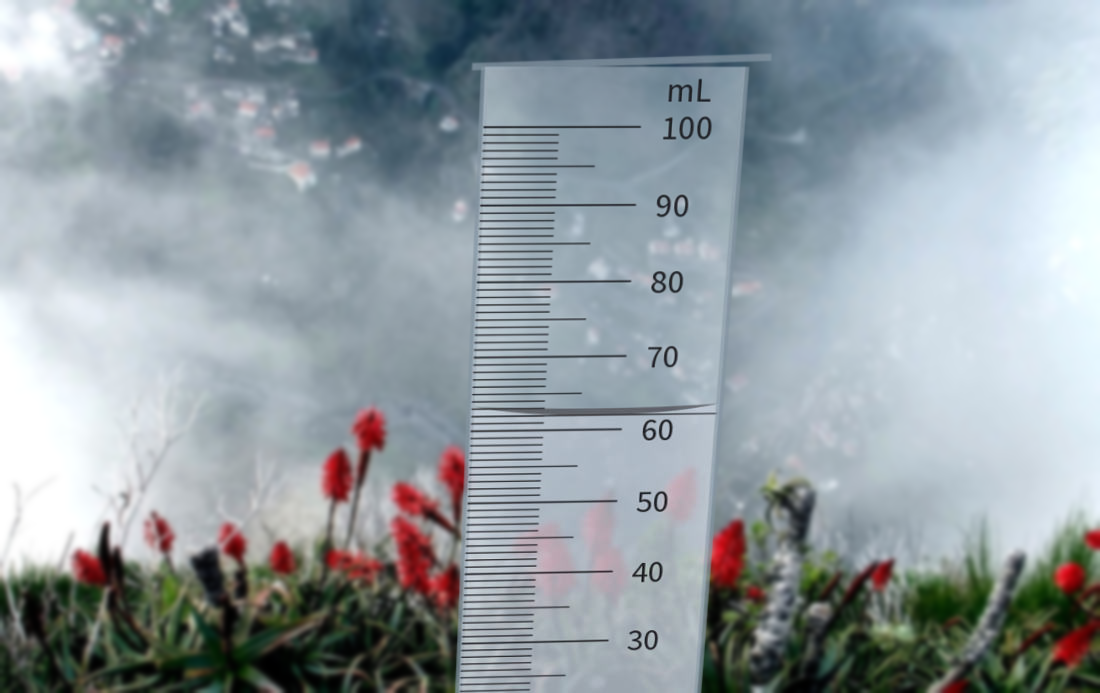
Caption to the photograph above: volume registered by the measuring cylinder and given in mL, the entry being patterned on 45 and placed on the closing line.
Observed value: 62
